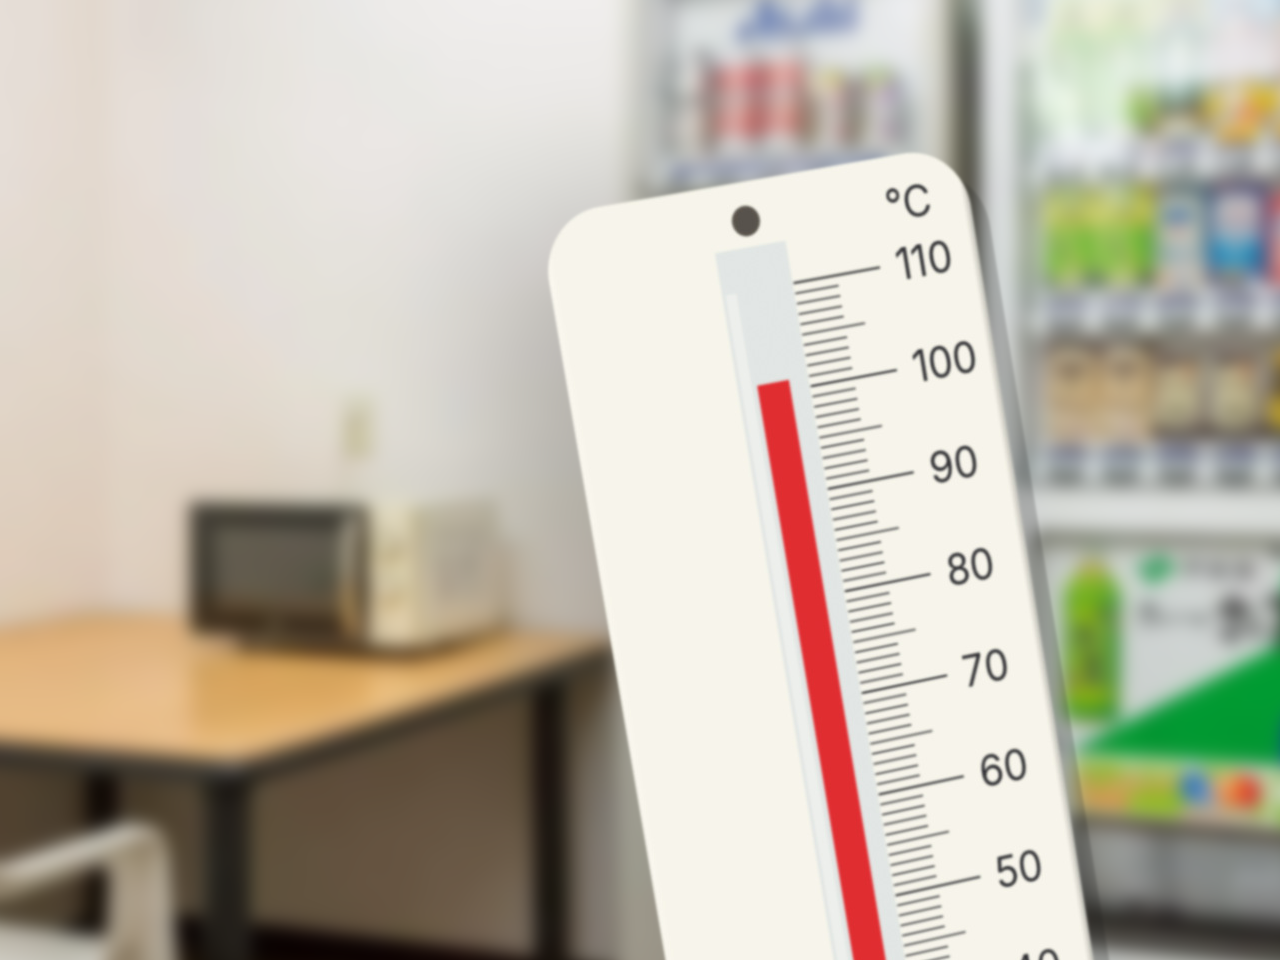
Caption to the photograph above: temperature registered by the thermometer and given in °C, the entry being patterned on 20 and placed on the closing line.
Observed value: 101
